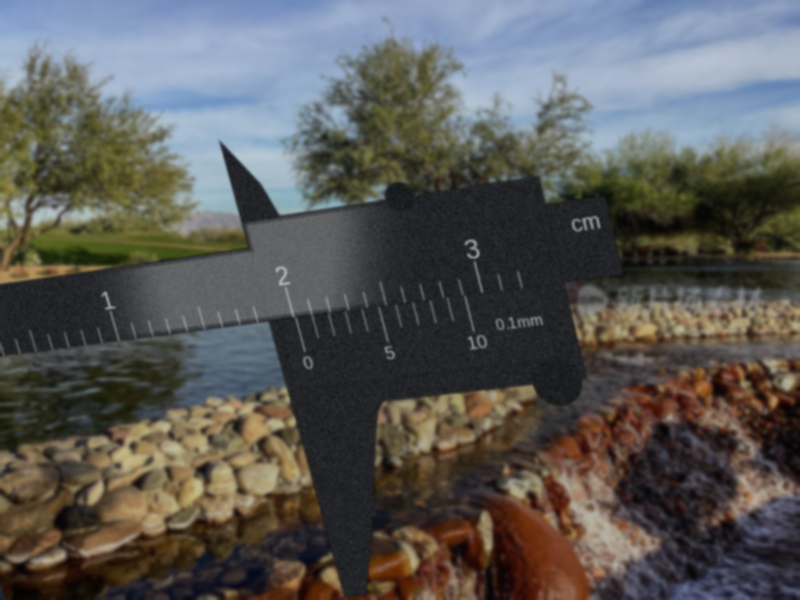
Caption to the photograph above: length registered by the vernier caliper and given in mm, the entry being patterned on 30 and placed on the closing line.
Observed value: 20.1
